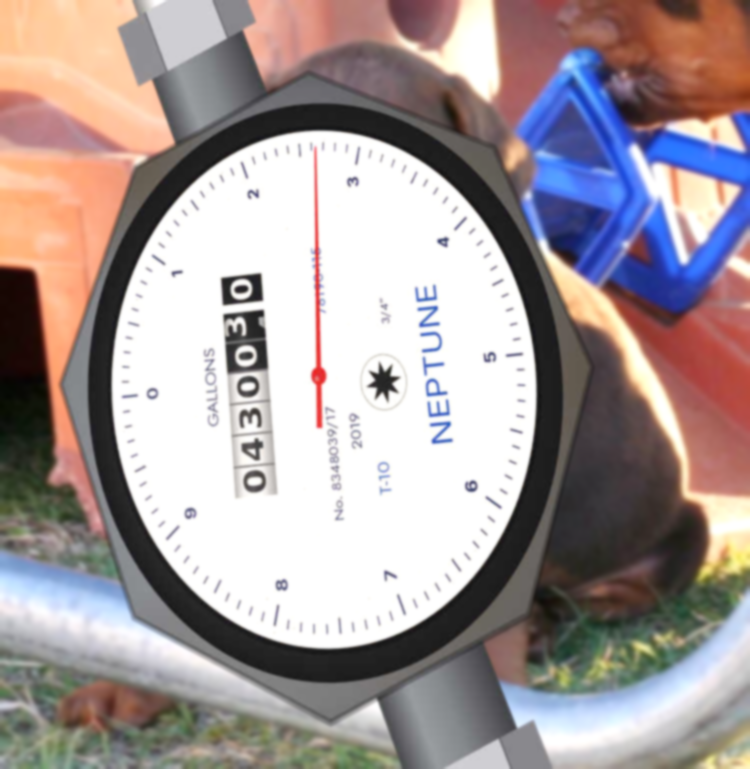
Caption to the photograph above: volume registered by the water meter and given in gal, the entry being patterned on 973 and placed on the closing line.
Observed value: 430032.6
